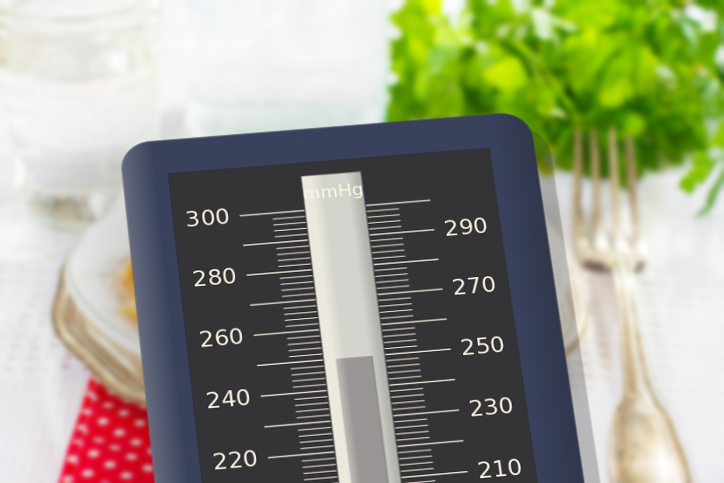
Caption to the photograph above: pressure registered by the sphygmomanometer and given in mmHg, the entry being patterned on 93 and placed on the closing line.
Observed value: 250
